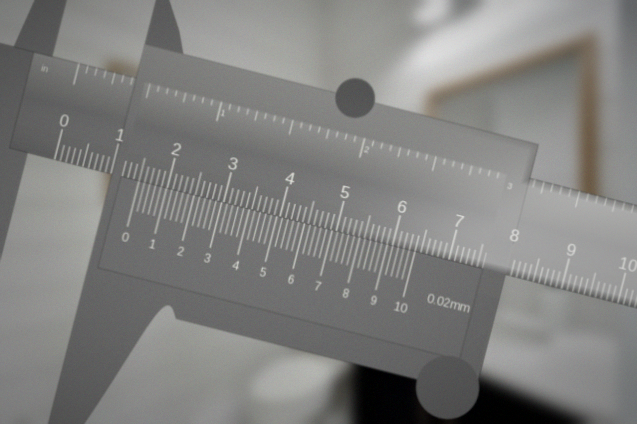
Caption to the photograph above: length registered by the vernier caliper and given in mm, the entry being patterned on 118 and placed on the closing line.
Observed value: 15.0
